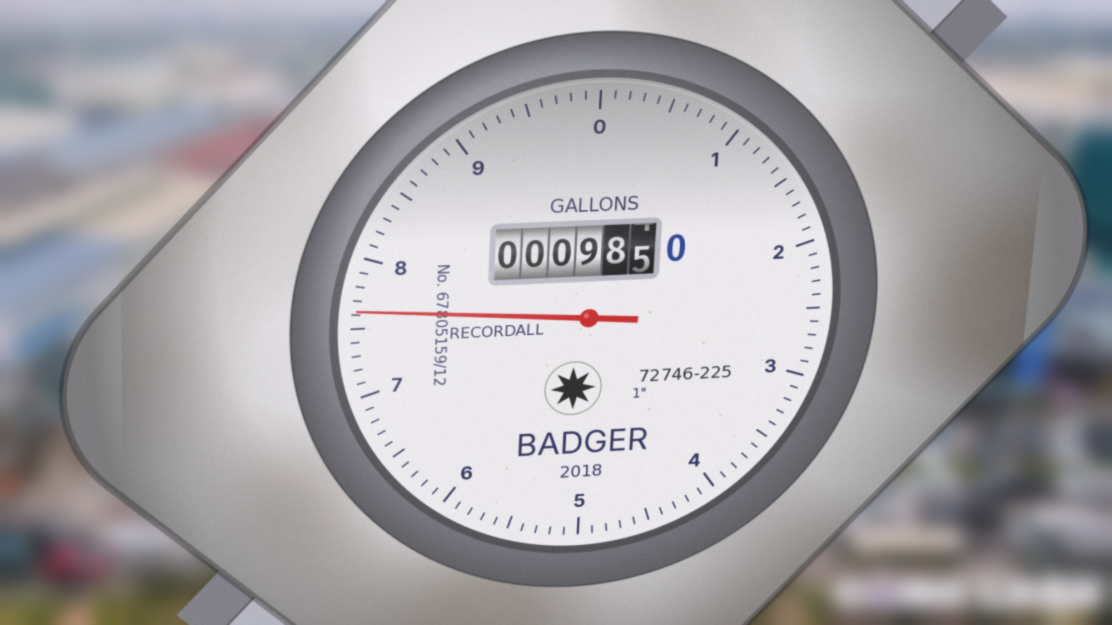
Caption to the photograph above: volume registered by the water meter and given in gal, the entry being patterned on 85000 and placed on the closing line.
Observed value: 9847.6
